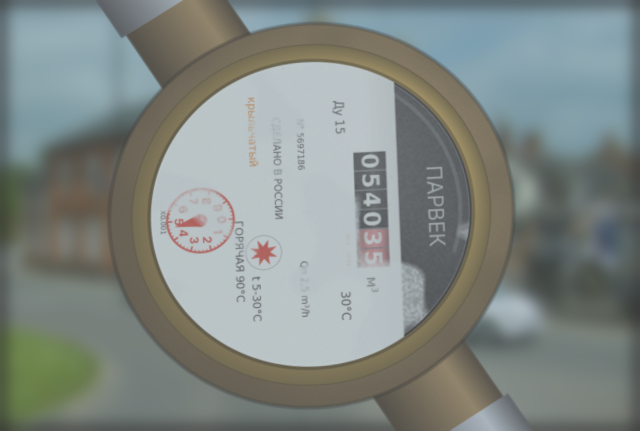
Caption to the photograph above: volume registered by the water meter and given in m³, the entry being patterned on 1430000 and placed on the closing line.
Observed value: 540.354
